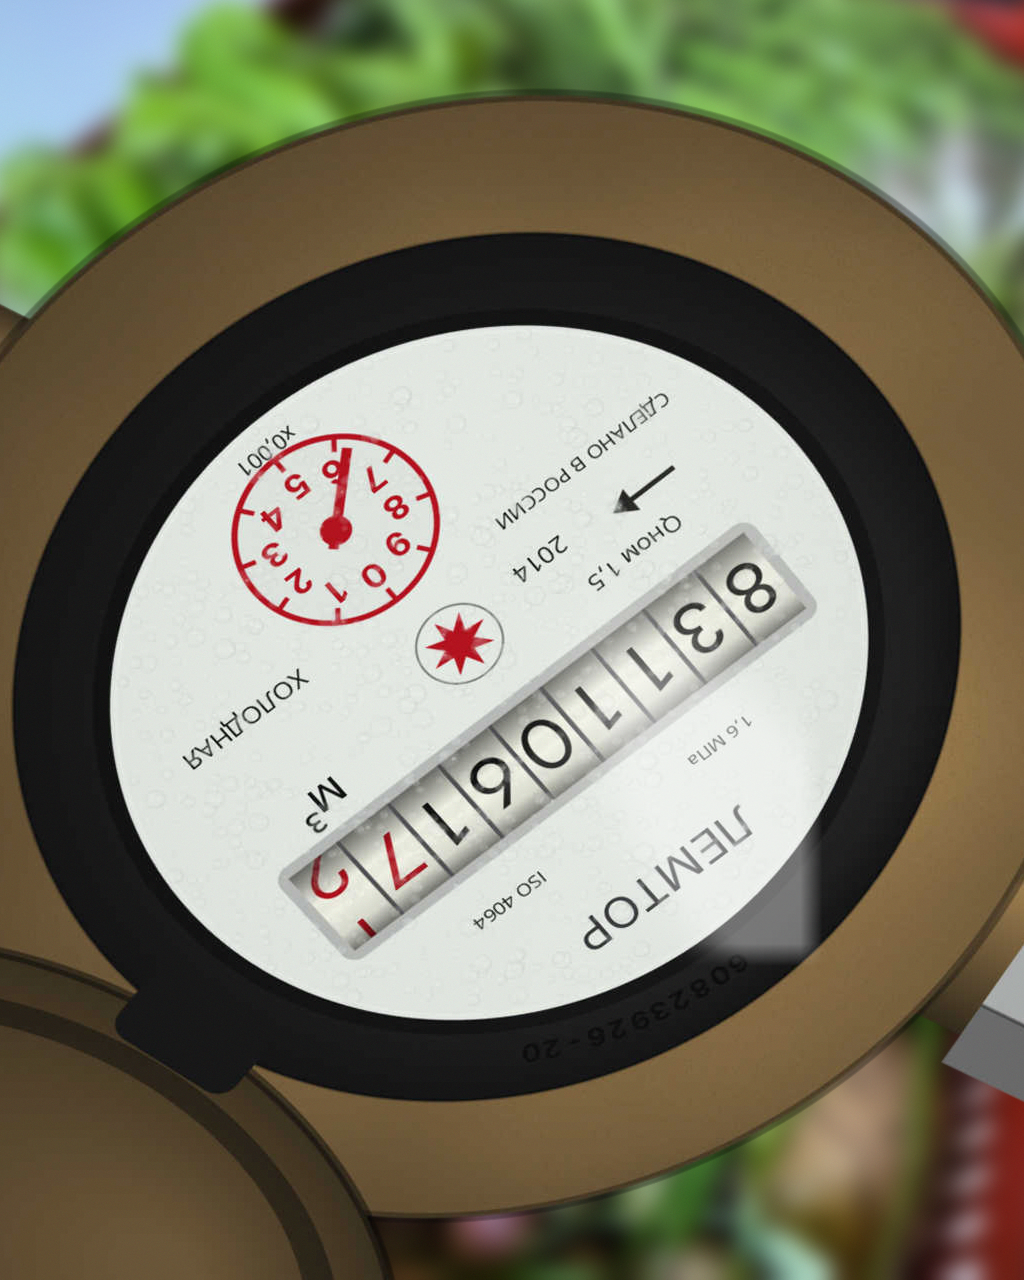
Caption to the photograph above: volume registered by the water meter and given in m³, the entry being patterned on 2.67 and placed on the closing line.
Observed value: 8311061.716
